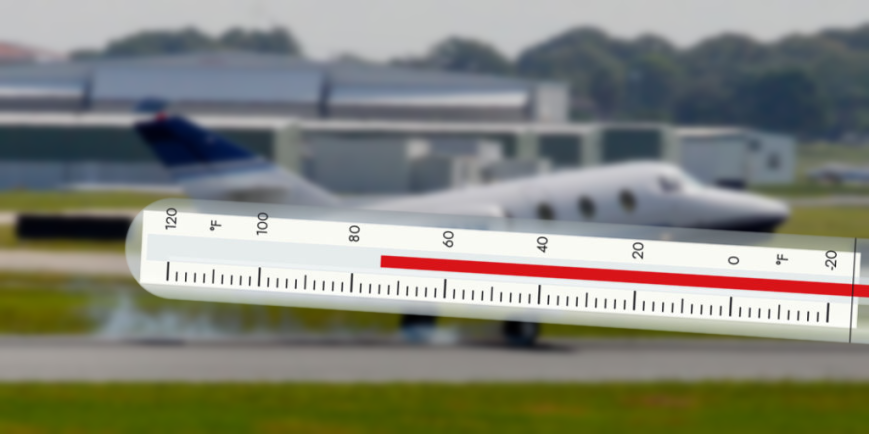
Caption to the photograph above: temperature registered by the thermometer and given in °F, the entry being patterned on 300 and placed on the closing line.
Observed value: 74
